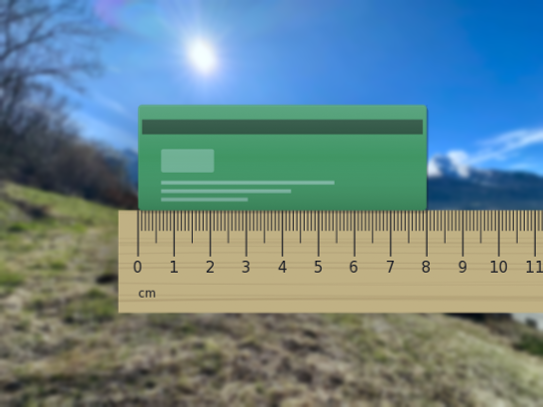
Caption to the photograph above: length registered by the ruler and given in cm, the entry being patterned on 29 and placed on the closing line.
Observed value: 8
